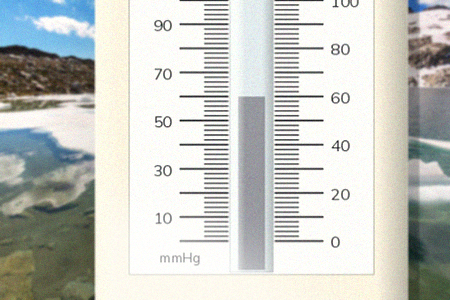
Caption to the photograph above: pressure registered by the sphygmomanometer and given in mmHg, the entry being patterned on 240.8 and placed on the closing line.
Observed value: 60
